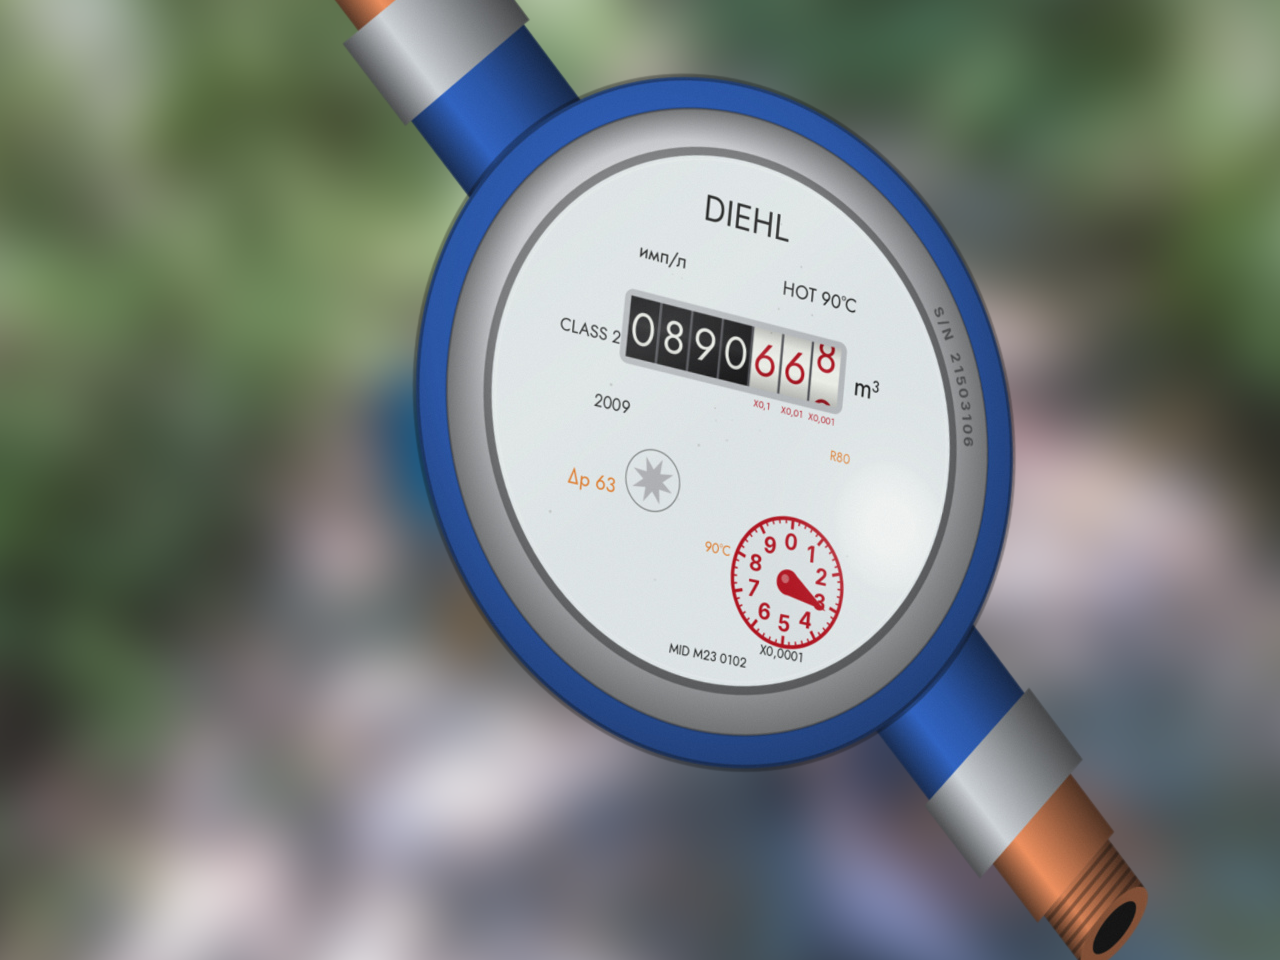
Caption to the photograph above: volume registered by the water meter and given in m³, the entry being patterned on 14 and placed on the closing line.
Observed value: 890.6683
